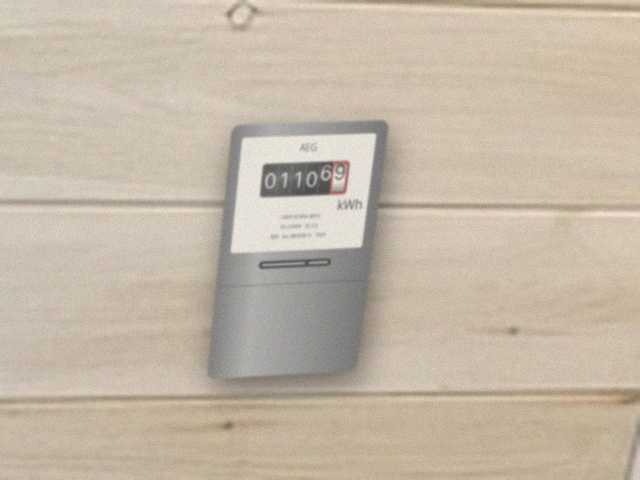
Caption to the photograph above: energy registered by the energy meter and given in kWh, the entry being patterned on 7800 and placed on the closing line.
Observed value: 1106.9
